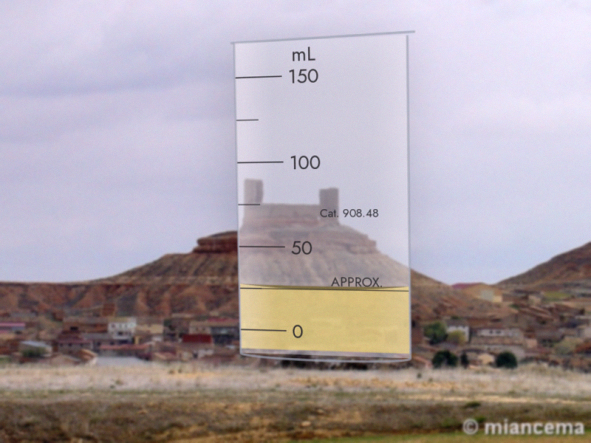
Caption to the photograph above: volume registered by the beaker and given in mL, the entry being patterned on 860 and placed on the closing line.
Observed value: 25
